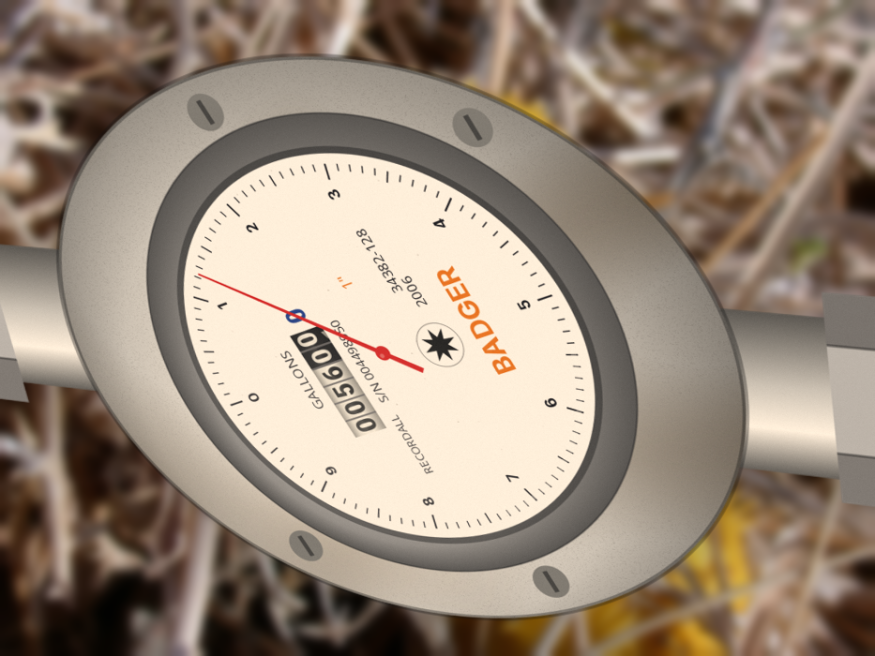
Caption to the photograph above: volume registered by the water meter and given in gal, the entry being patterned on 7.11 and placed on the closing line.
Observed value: 56001.2
